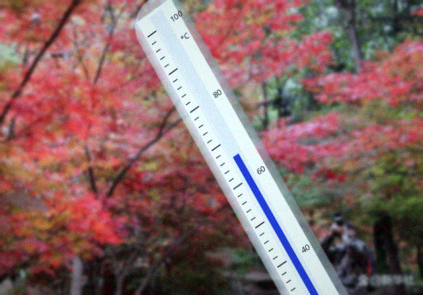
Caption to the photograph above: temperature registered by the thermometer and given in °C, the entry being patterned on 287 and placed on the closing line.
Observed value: 66
